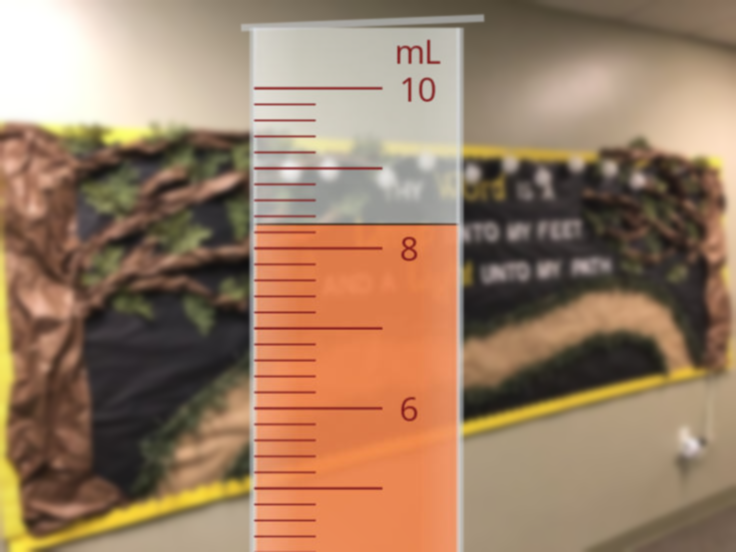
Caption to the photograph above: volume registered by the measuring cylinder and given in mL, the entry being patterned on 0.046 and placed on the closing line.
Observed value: 8.3
